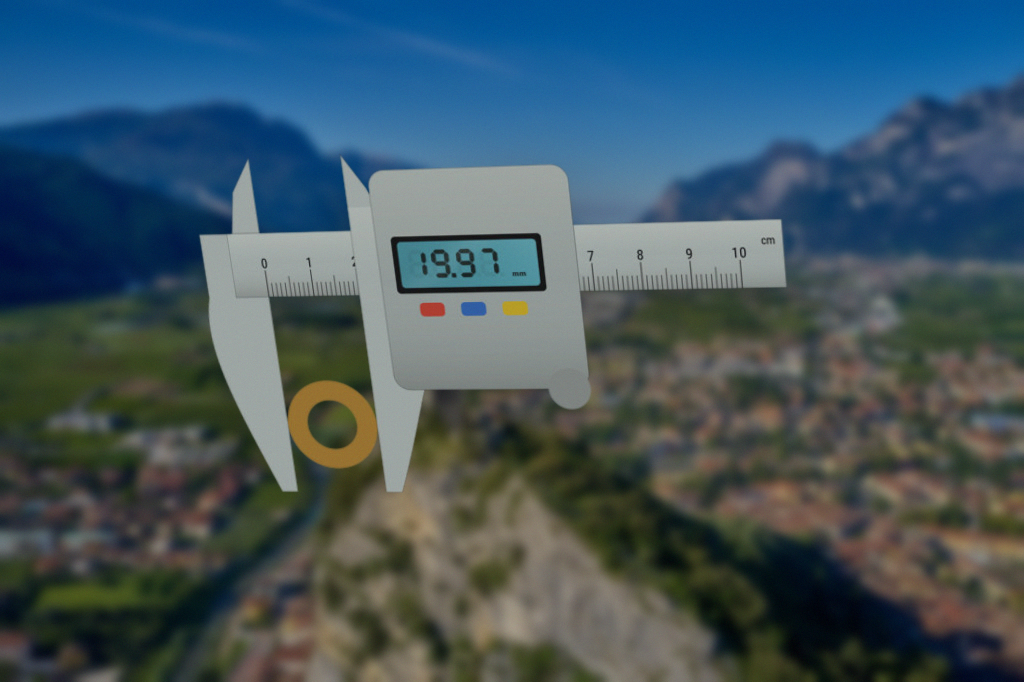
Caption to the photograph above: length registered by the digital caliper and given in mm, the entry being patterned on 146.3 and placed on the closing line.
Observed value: 19.97
